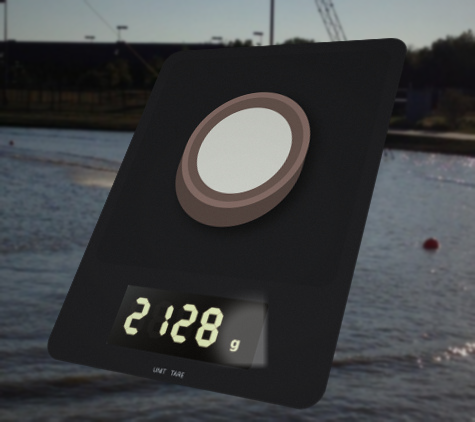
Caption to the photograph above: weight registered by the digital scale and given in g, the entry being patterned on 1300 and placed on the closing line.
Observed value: 2128
